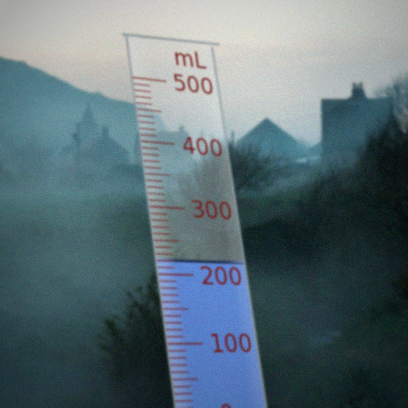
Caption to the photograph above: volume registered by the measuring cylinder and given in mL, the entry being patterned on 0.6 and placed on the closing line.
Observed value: 220
